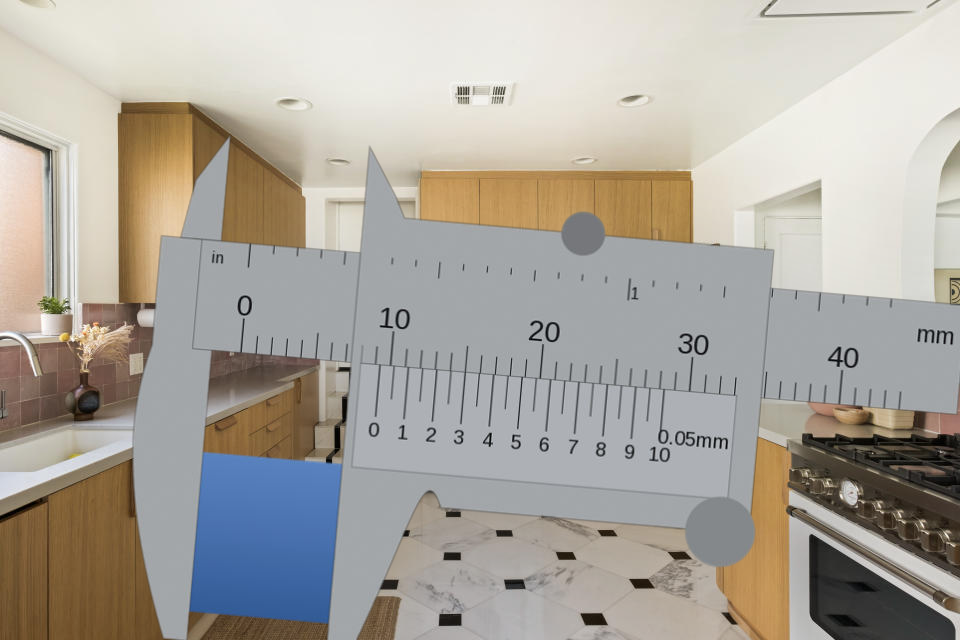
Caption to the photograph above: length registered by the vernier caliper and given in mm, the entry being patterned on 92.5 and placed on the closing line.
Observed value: 9.3
